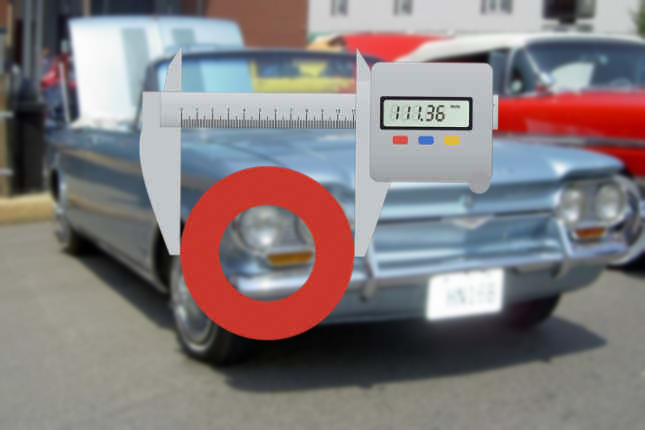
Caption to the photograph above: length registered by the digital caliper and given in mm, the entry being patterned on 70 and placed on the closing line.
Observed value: 111.36
